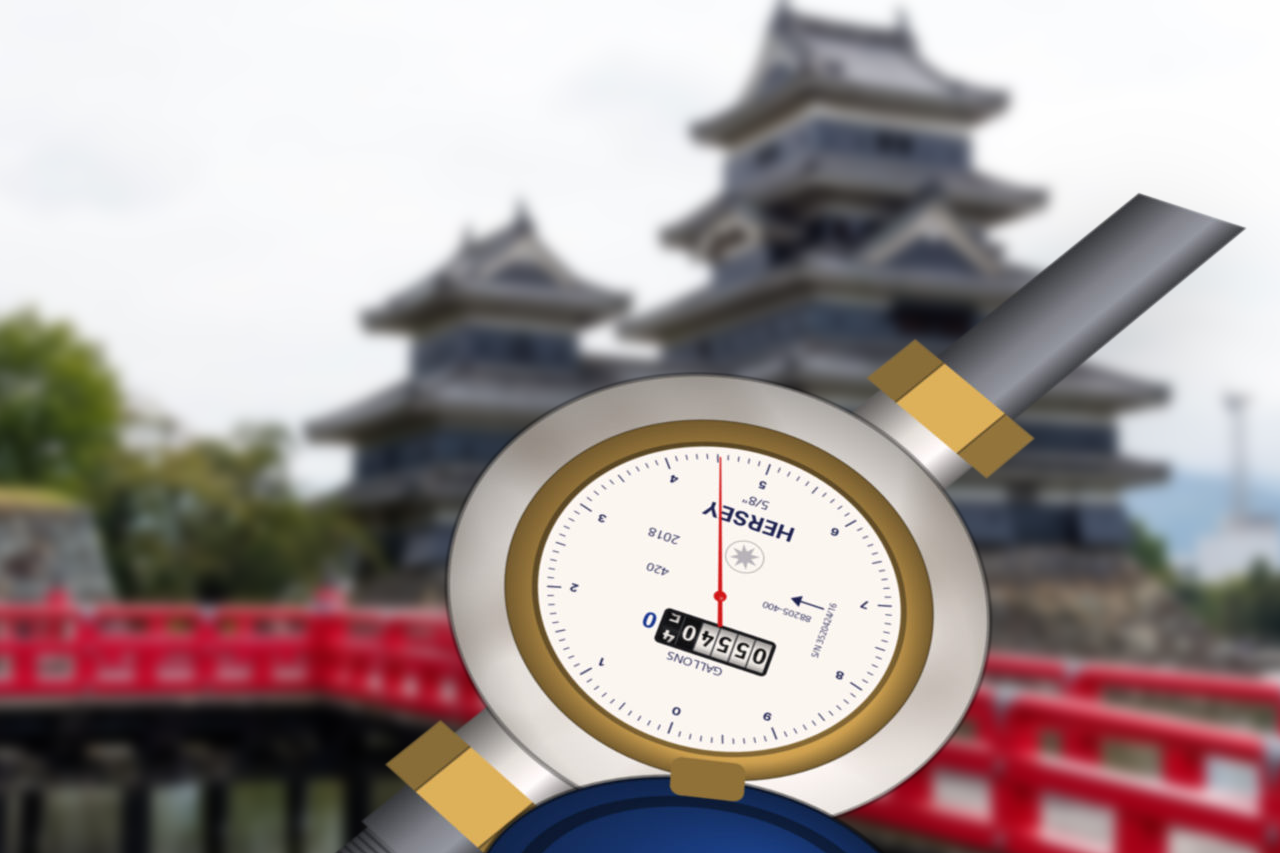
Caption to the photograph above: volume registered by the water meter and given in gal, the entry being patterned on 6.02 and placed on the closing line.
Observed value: 554044.5
